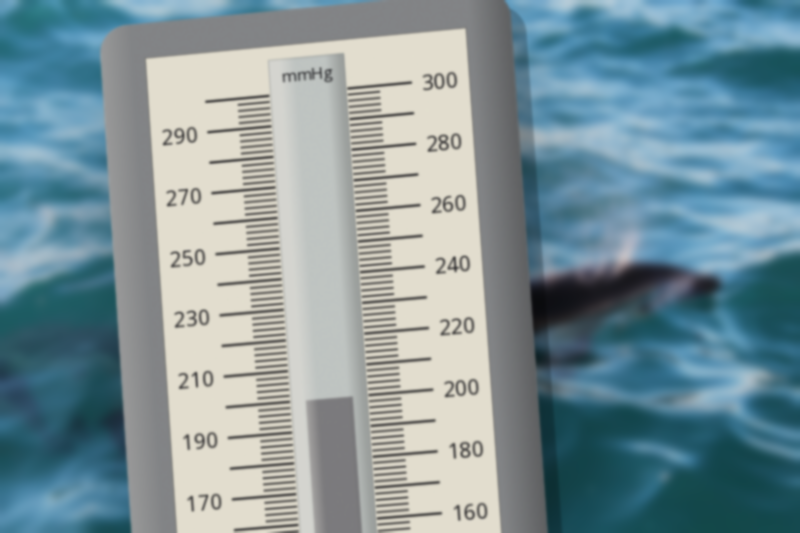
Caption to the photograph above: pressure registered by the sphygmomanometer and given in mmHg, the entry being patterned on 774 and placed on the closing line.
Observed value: 200
